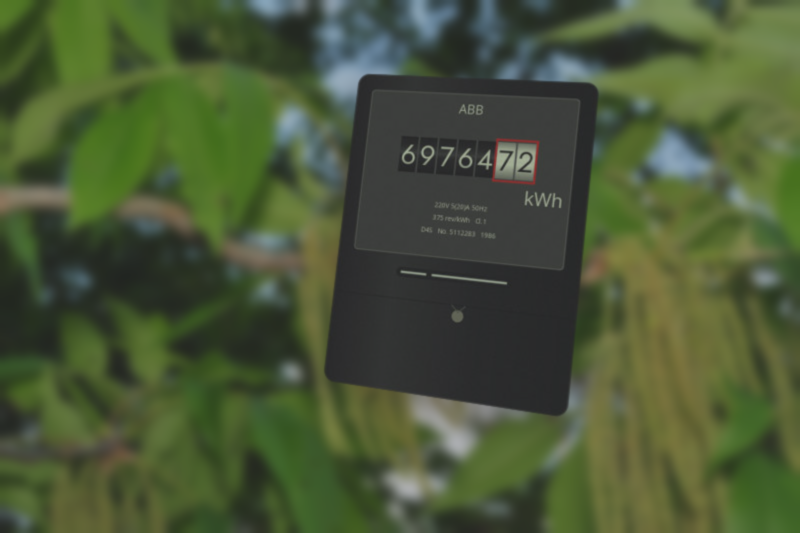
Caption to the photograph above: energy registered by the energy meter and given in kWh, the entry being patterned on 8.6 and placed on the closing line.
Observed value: 69764.72
